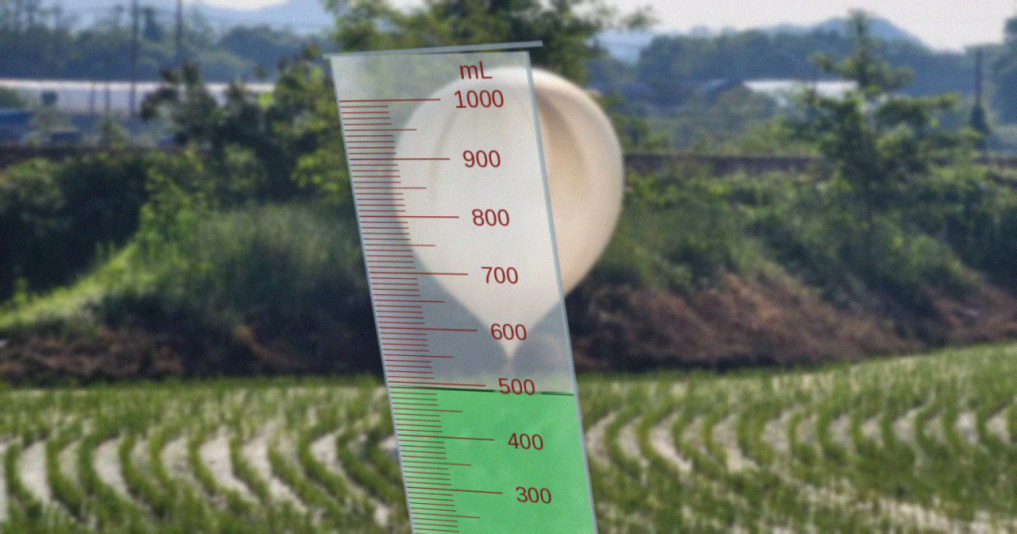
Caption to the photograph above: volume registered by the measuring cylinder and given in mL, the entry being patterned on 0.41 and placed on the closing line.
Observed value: 490
